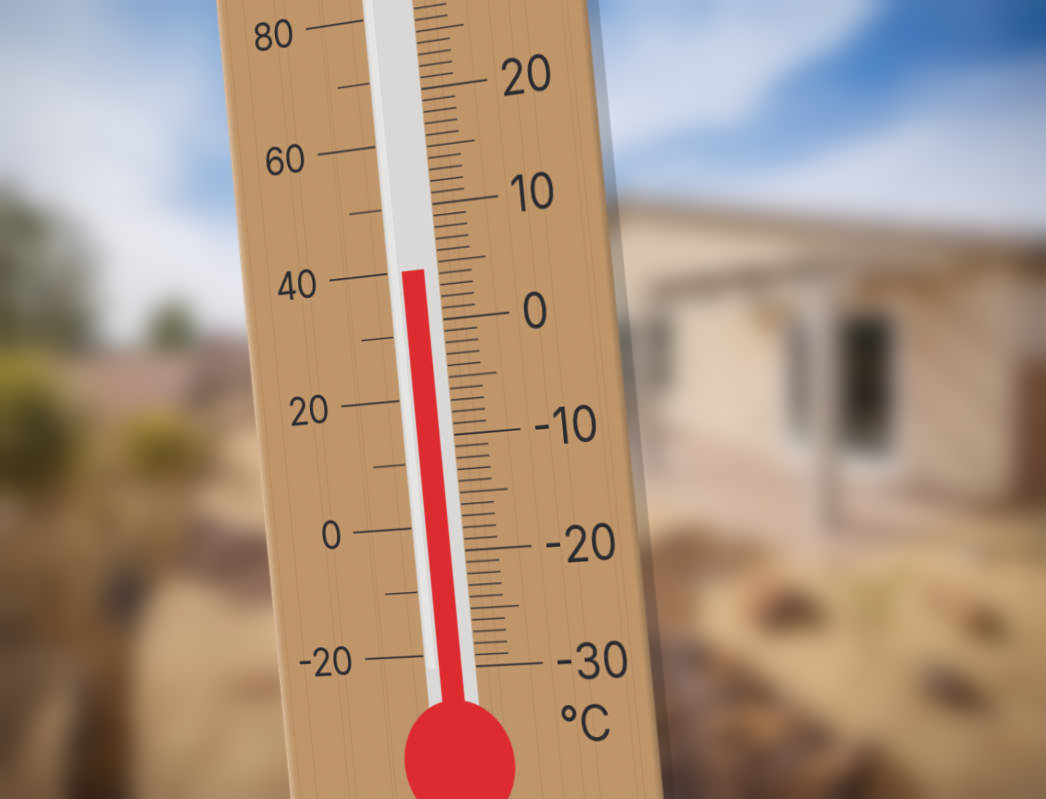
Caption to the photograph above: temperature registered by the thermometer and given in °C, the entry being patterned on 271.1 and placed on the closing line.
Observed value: 4.5
